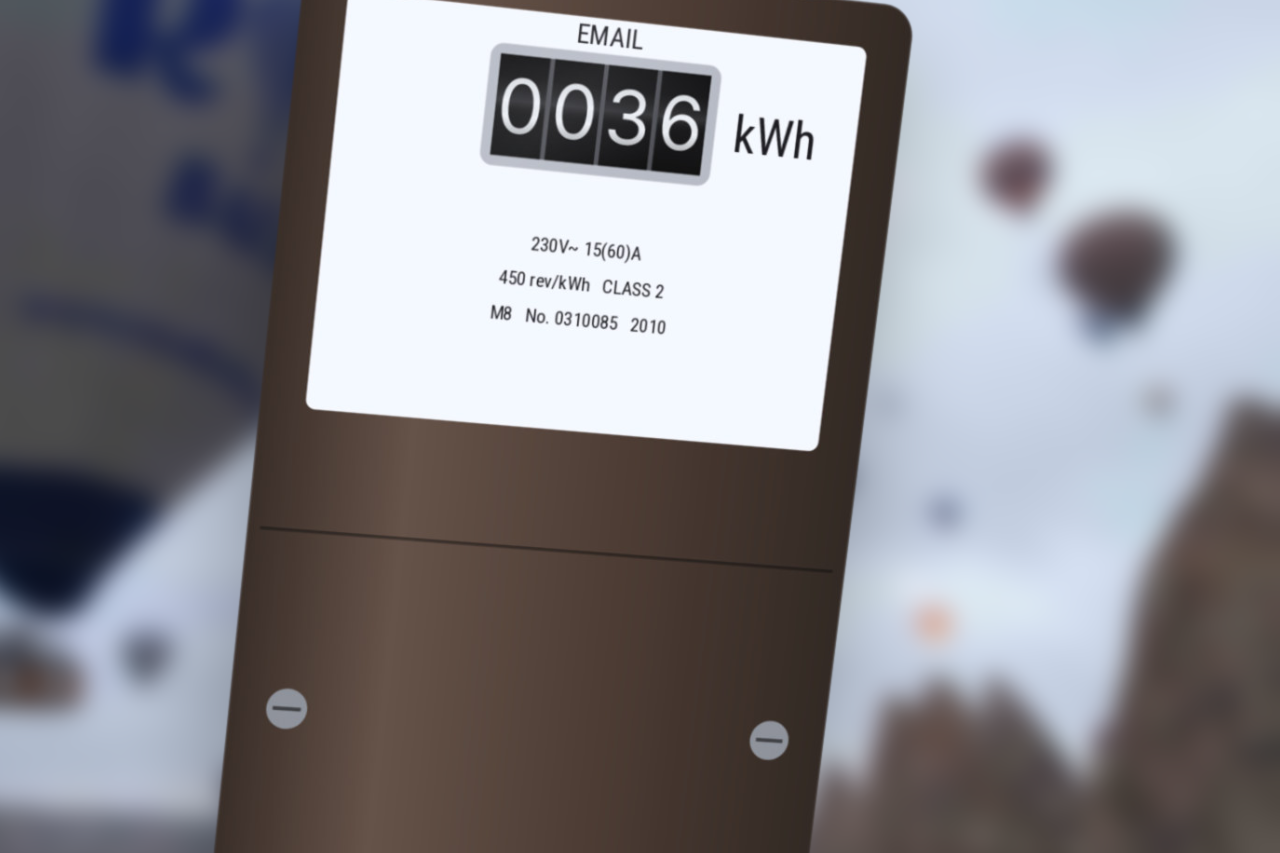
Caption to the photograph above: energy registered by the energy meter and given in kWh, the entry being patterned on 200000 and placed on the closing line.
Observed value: 36
